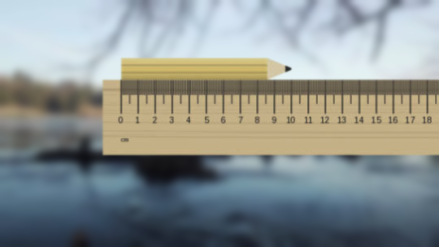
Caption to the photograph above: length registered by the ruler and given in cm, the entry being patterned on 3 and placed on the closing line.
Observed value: 10
